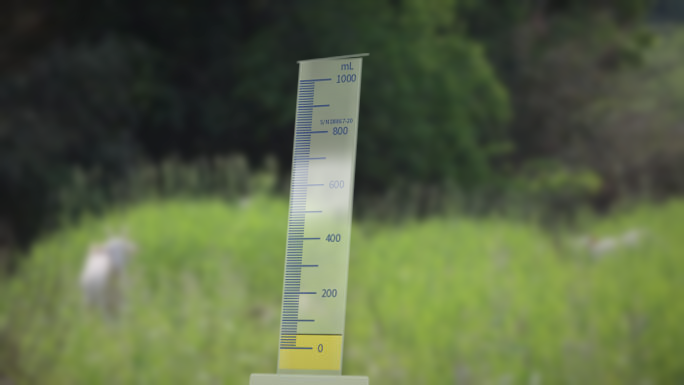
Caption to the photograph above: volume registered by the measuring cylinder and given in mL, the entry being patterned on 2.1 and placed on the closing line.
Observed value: 50
